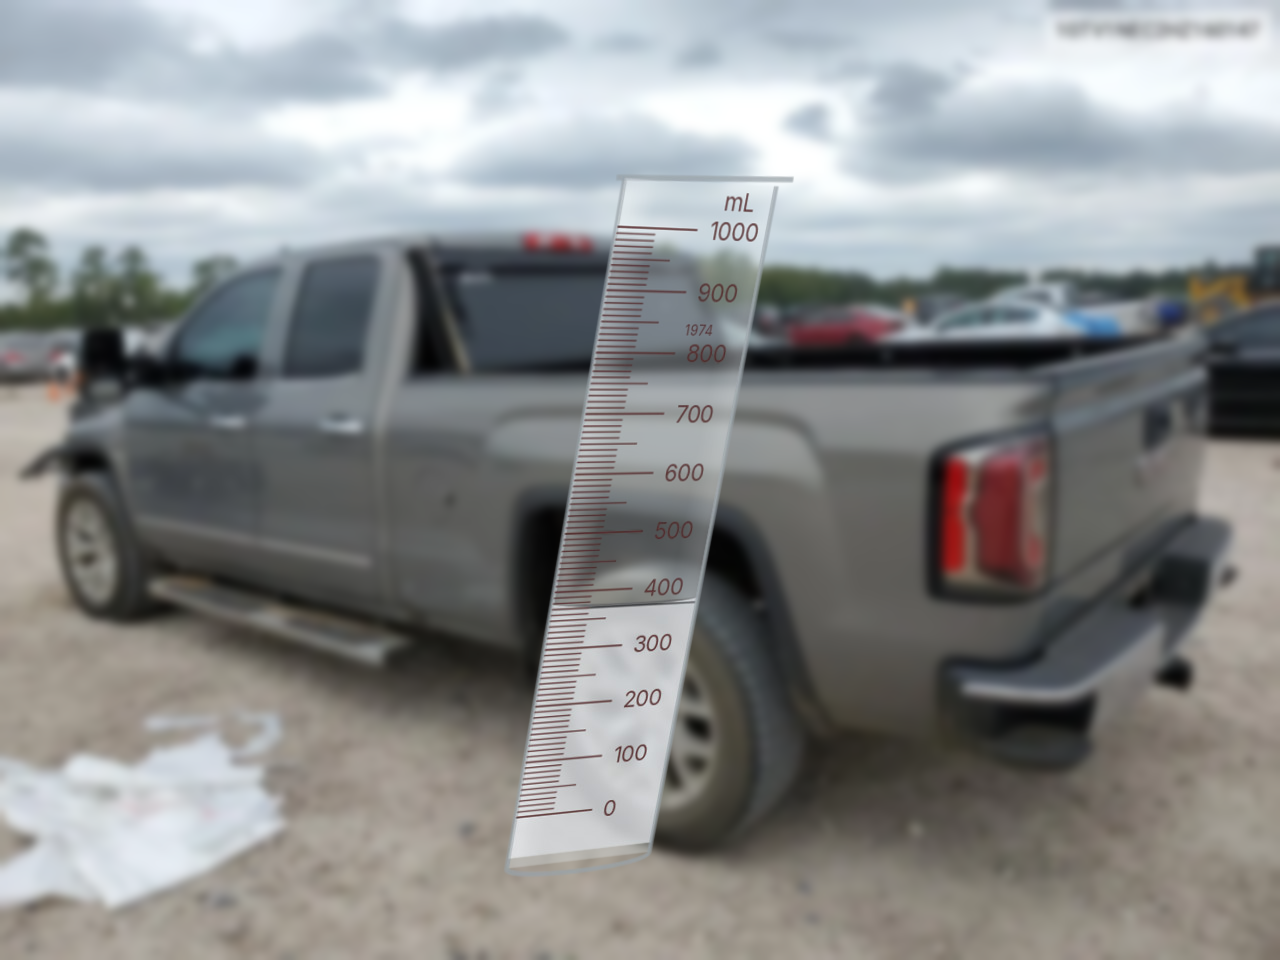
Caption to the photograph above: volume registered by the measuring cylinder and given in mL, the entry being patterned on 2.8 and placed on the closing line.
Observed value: 370
